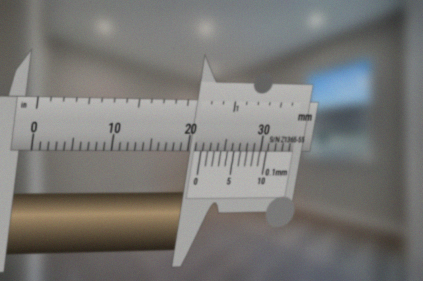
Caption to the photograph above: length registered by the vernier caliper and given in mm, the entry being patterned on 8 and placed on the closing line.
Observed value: 21.8
